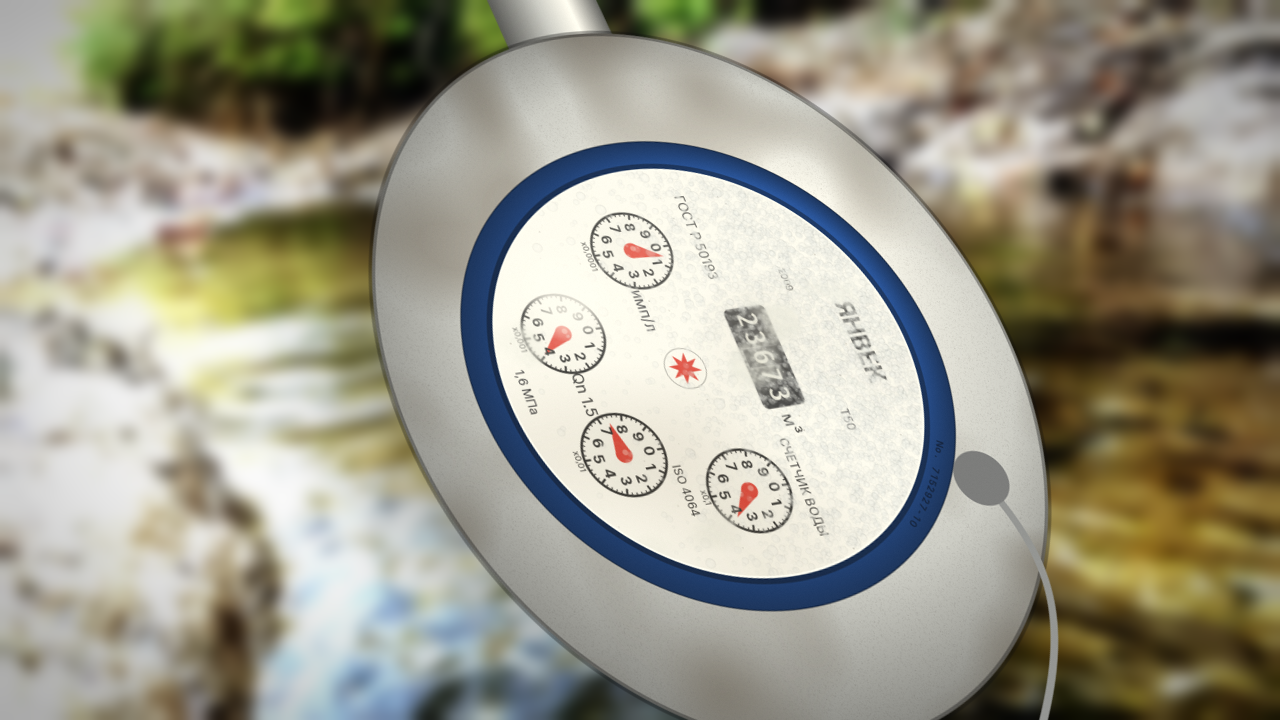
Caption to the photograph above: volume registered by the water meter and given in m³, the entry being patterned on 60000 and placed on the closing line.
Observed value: 23673.3740
